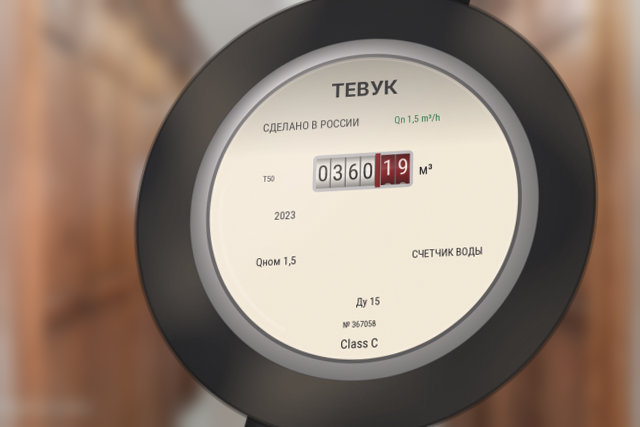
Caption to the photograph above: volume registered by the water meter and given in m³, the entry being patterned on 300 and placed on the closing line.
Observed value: 360.19
